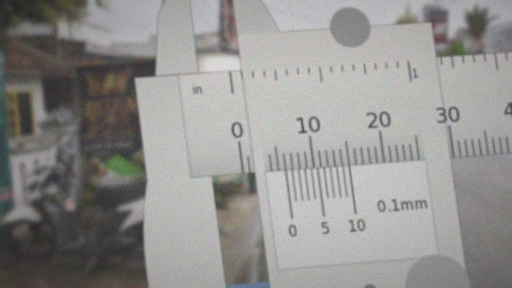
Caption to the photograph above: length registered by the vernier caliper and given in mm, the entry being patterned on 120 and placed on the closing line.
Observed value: 6.0
